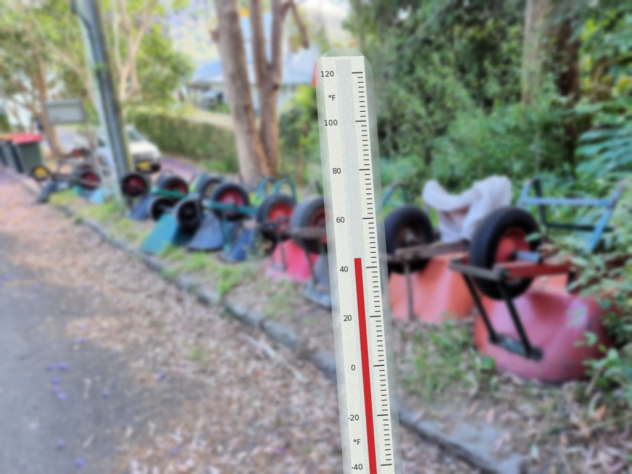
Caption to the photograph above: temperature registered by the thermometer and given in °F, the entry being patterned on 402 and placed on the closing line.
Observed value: 44
